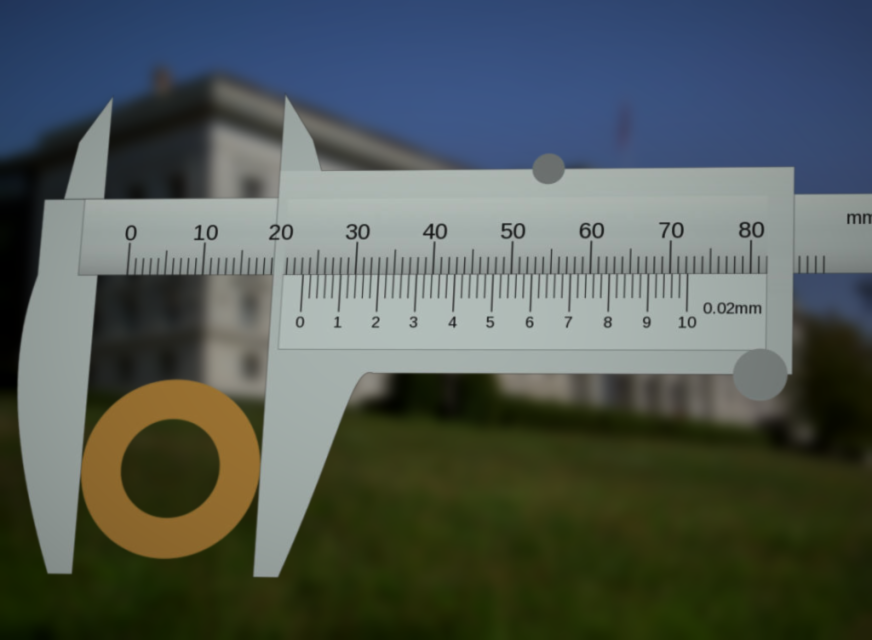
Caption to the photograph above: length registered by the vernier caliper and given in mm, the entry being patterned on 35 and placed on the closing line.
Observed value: 23.2
